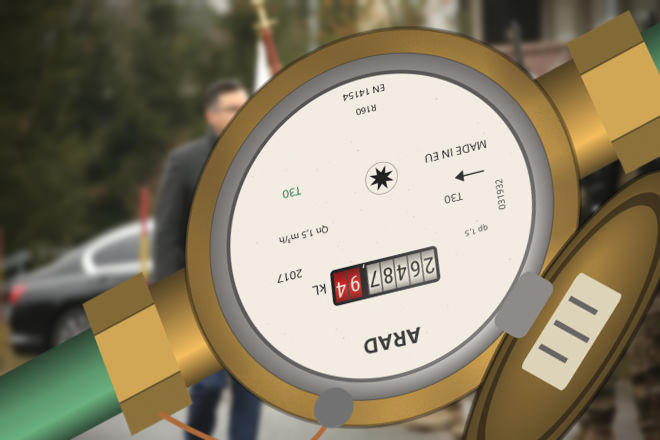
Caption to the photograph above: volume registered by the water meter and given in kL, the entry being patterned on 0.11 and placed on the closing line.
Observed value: 26487.94
